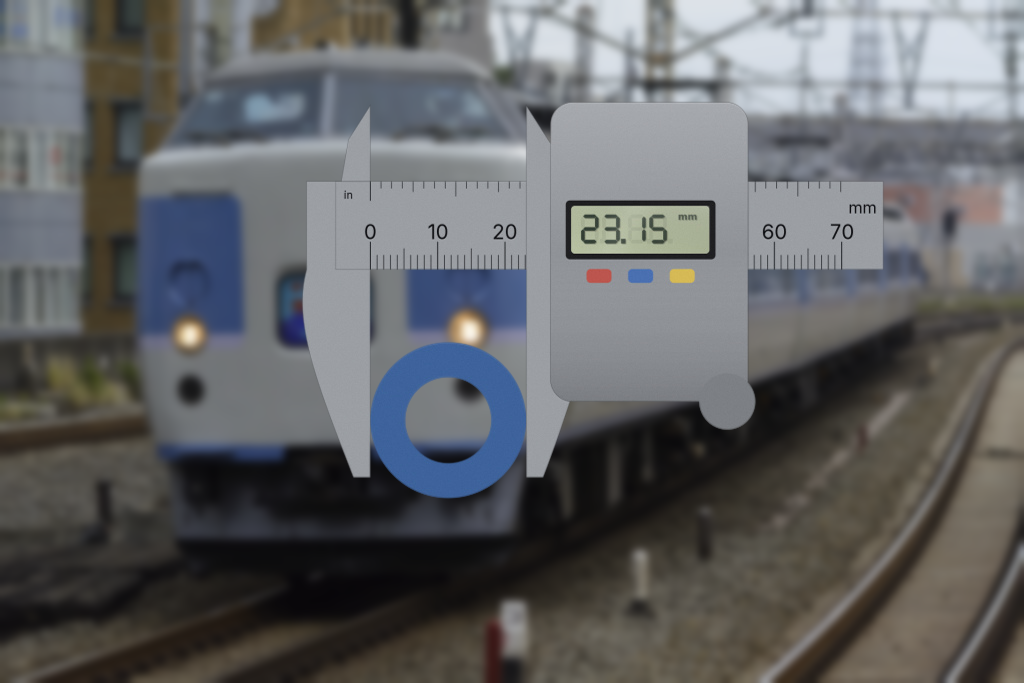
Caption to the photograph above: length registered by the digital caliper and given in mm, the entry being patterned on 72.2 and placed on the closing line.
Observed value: 23.15
